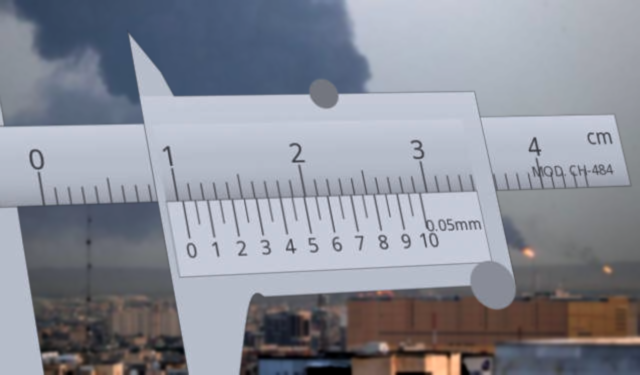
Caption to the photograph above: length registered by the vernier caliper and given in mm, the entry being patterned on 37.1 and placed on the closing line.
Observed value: 10.4
